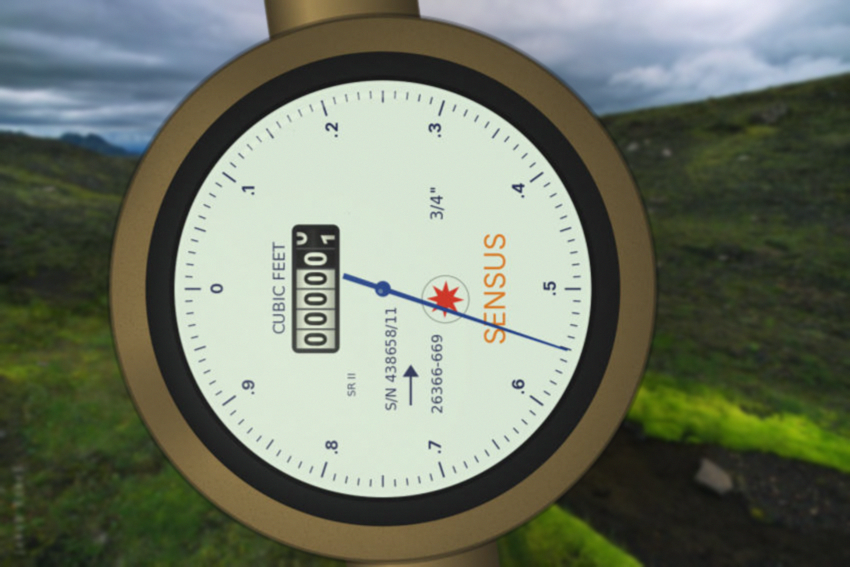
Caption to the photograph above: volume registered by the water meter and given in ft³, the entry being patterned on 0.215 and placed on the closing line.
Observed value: 0.55
